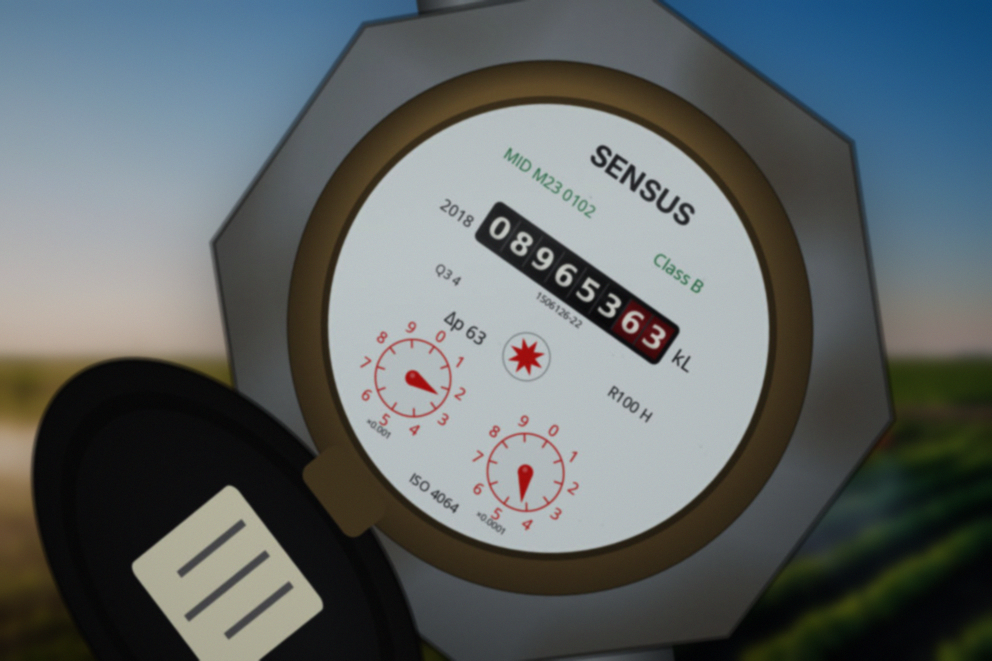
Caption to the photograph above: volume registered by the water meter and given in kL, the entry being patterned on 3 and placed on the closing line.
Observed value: 89653.6324
